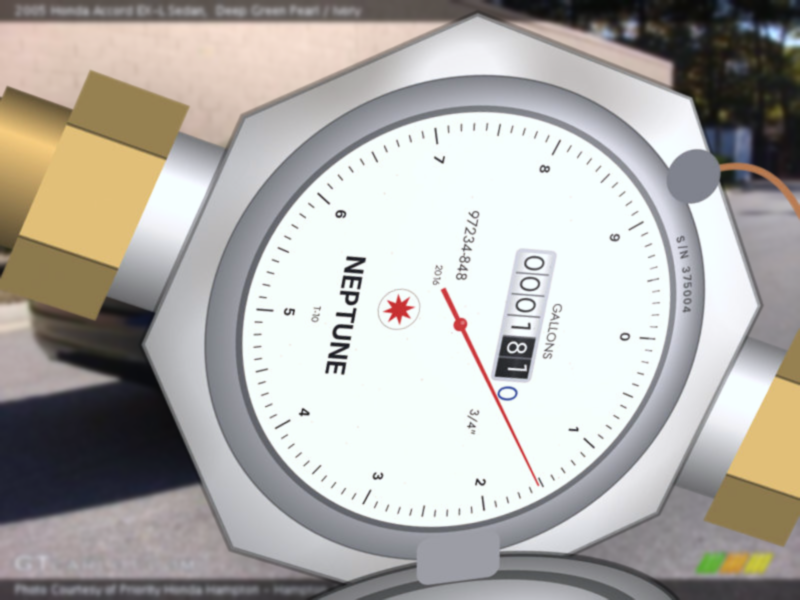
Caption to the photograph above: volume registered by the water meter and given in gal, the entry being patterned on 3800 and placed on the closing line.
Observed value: 1811.5
